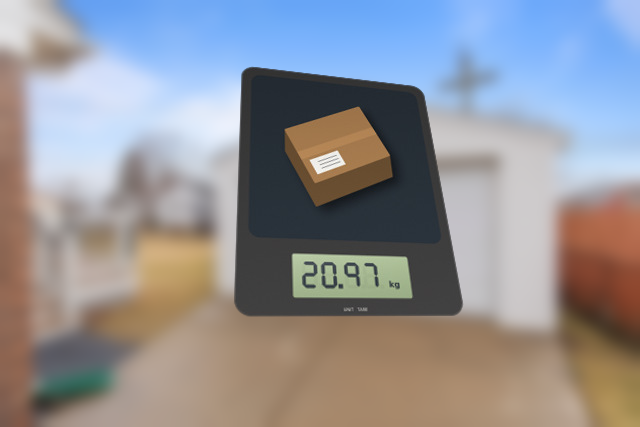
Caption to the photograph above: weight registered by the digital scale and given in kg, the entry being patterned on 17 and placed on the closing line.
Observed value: 20.97
